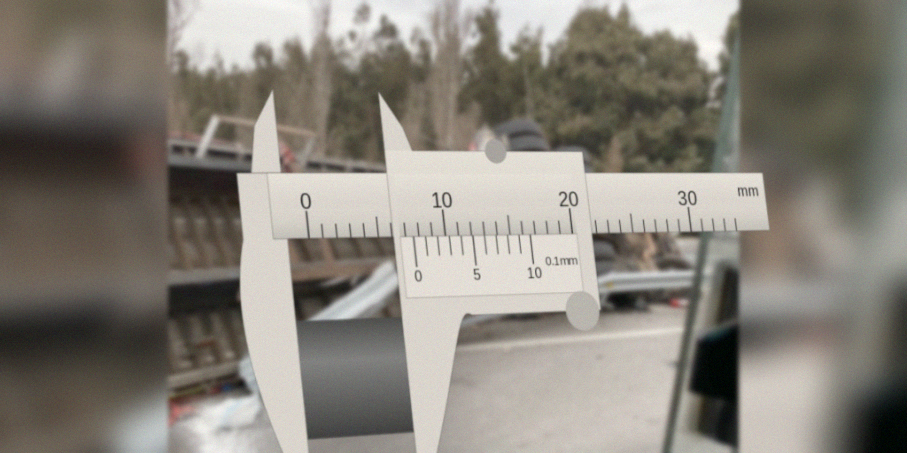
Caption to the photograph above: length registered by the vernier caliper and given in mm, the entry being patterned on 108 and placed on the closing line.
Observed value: 7.6
